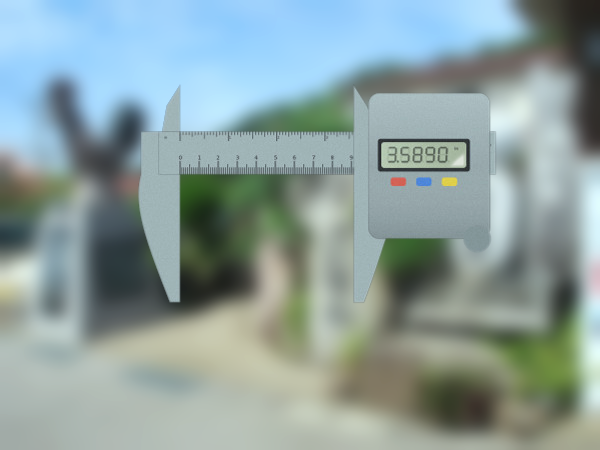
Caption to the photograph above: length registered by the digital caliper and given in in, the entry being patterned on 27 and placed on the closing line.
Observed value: 3.5890
